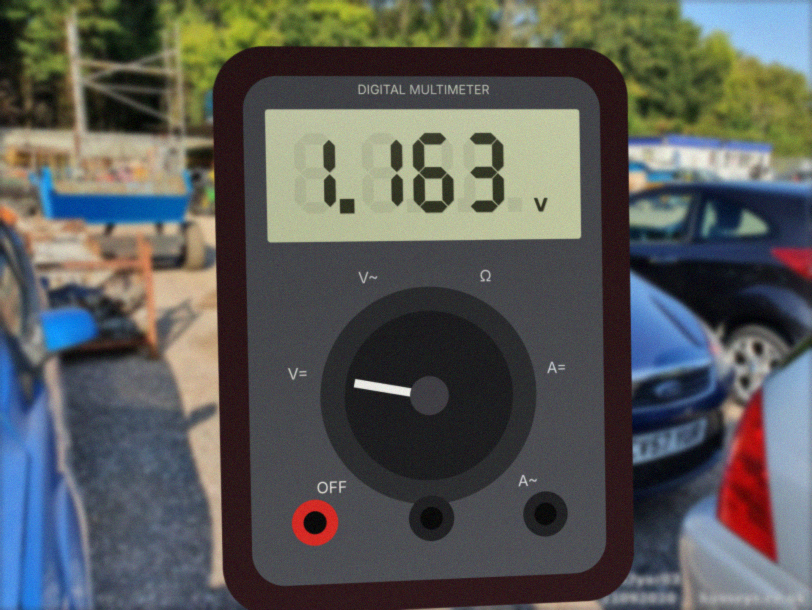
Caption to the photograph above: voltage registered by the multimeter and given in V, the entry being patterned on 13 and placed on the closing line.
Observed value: 1.163
